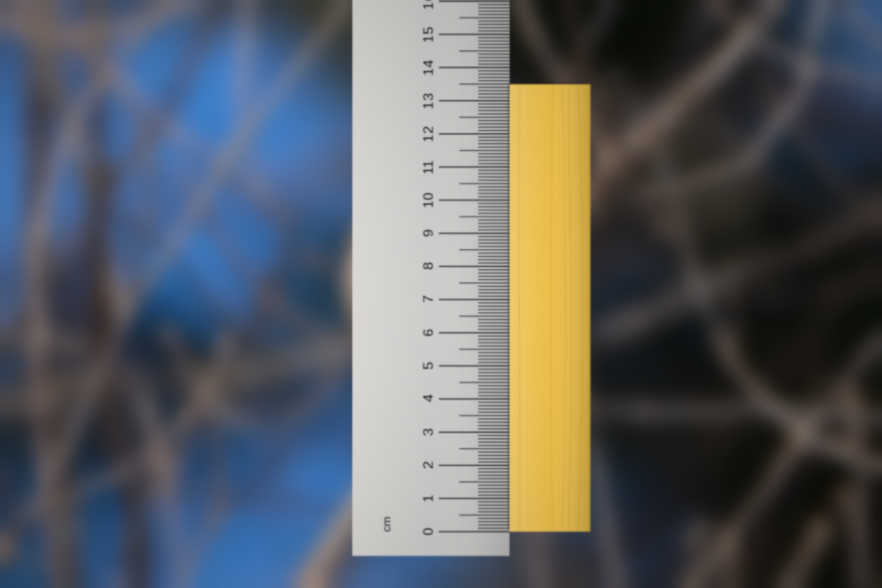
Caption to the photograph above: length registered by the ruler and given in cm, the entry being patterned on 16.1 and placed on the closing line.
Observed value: 13.5
